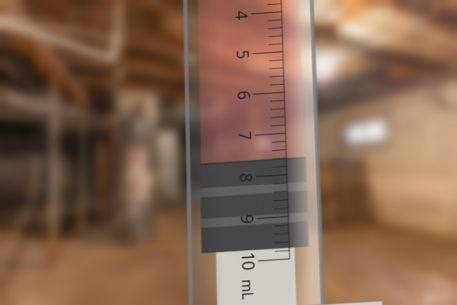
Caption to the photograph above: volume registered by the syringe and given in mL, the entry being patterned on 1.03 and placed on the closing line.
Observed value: 7.6
